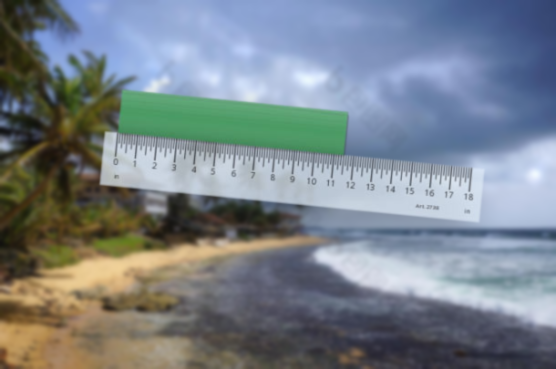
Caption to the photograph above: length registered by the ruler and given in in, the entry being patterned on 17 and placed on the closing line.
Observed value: 11.5
